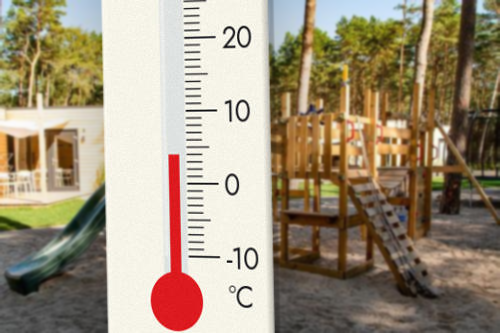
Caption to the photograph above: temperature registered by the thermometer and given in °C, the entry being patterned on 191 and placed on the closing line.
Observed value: 4
